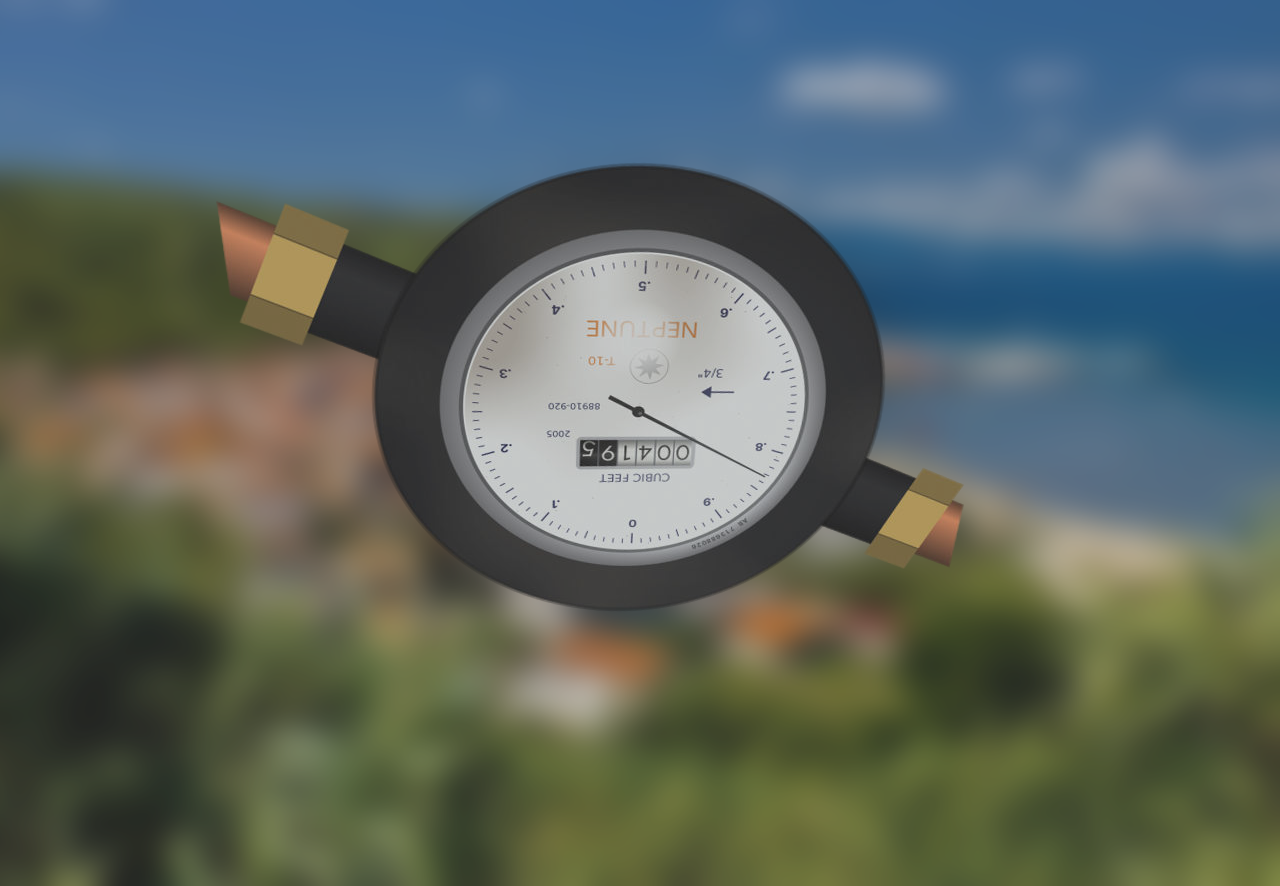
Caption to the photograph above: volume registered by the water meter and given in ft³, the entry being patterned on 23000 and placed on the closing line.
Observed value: 4194.83
